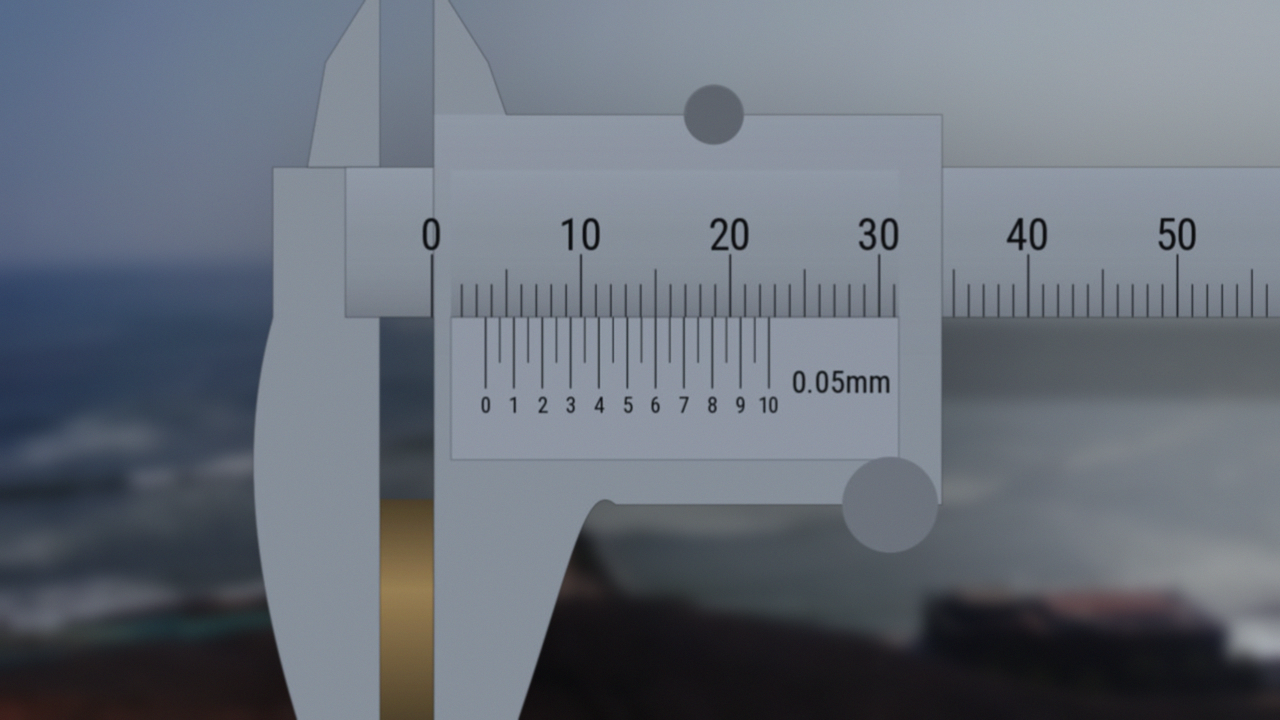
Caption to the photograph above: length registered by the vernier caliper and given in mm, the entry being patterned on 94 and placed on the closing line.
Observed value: 3.6
